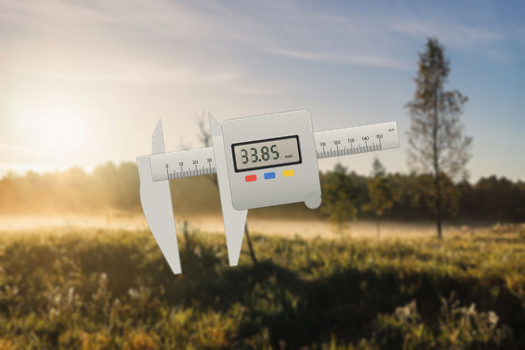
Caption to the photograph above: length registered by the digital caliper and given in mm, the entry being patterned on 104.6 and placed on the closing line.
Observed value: 33.85
